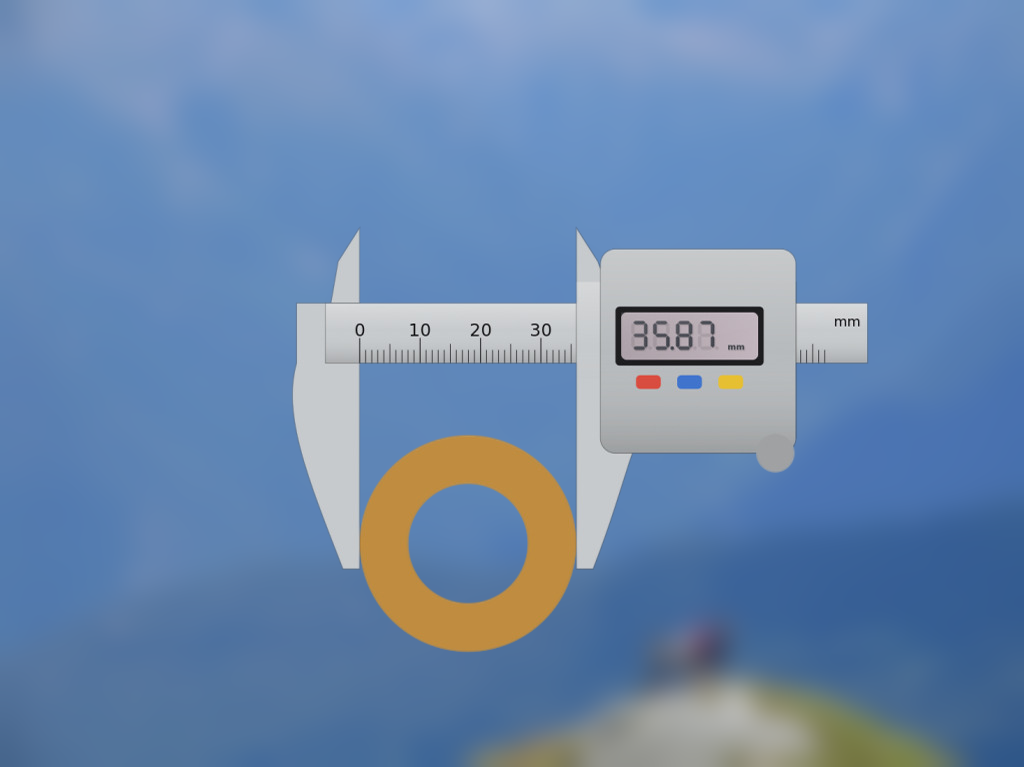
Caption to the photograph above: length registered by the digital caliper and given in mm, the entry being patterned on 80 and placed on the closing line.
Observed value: 35.87
